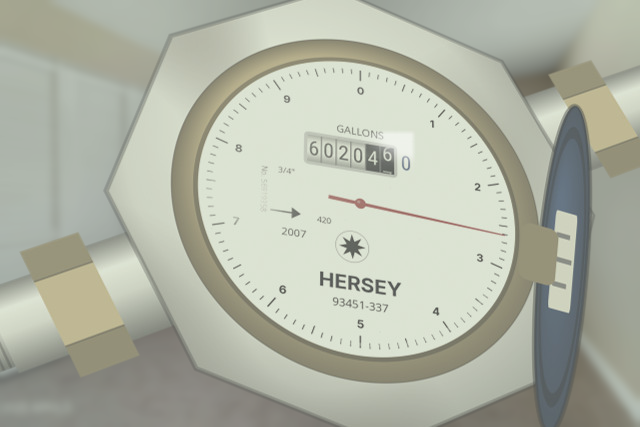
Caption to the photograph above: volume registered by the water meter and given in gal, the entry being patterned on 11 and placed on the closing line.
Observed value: 6020462.6
